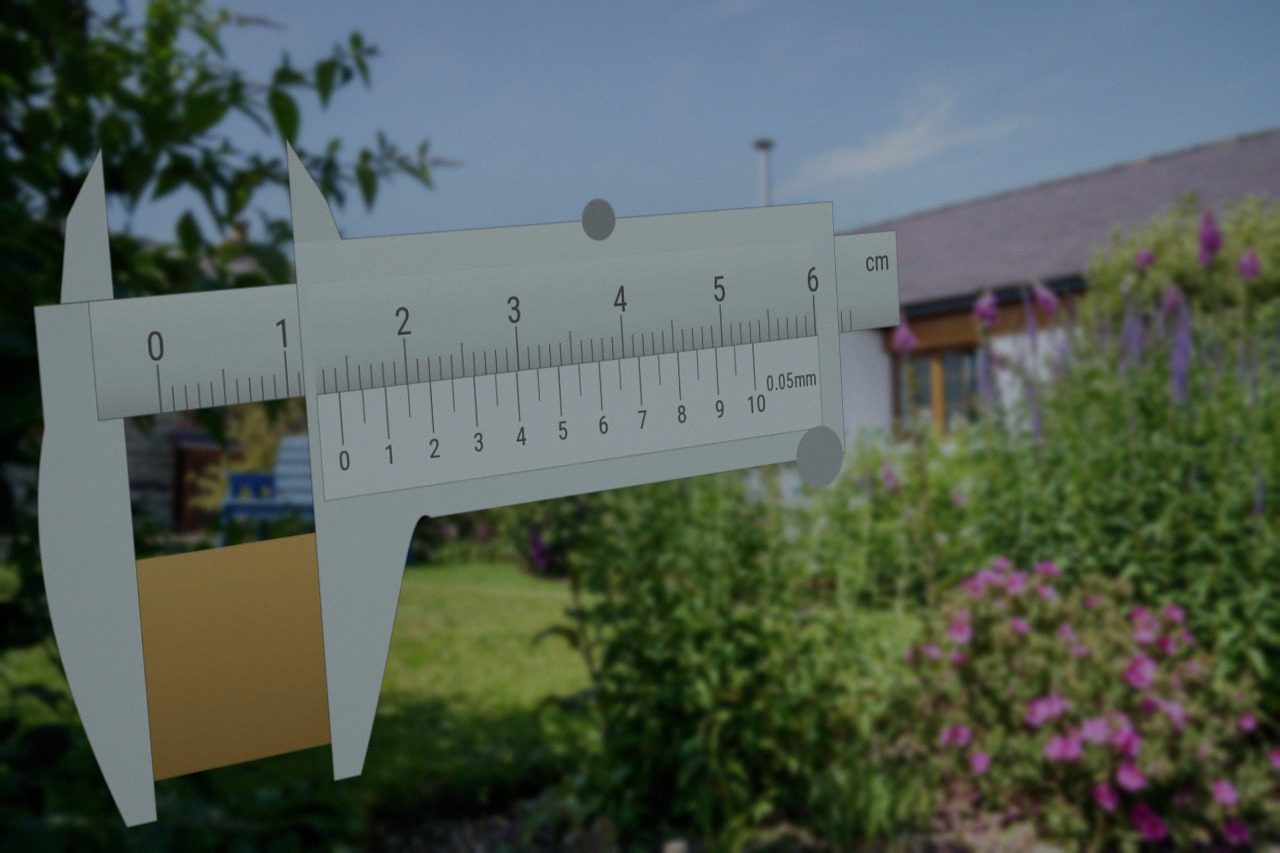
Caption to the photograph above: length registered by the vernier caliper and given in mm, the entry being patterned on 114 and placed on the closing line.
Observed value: 14.2
